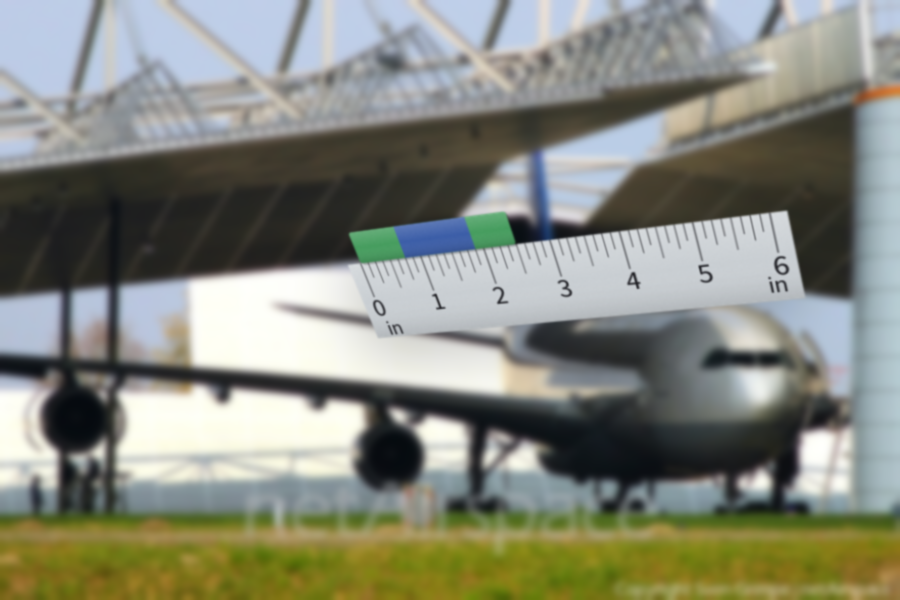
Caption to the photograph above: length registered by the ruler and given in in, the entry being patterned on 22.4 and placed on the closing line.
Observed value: 2.5
